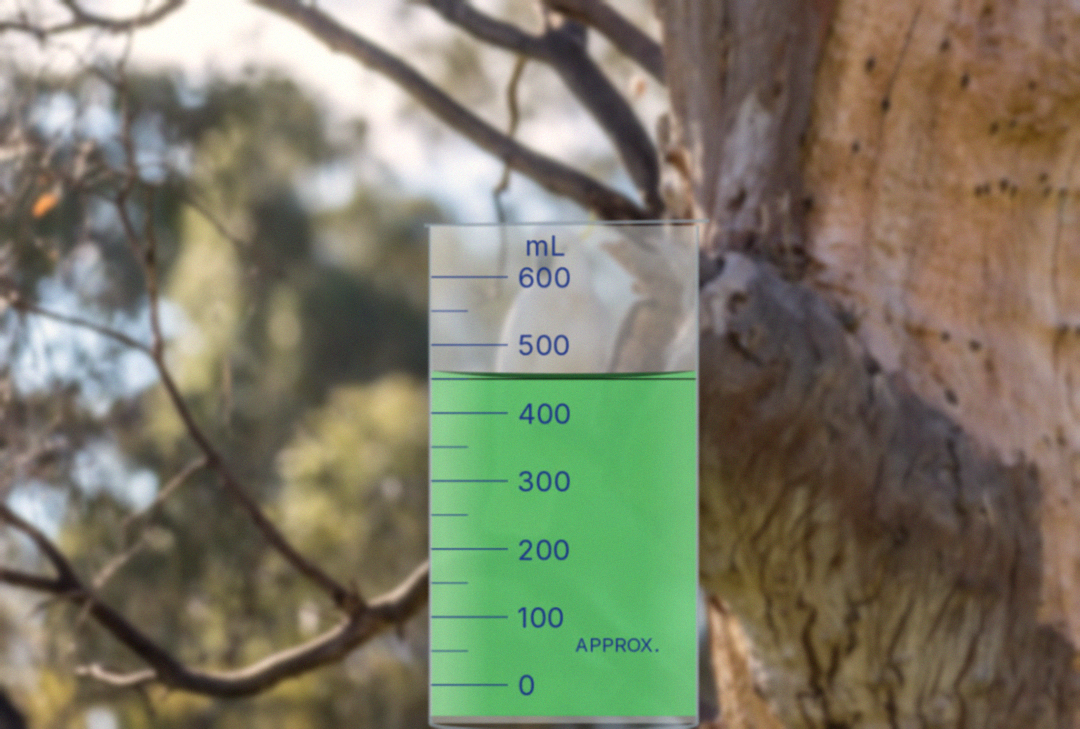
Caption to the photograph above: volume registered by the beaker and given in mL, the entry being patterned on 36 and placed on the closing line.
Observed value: 450
